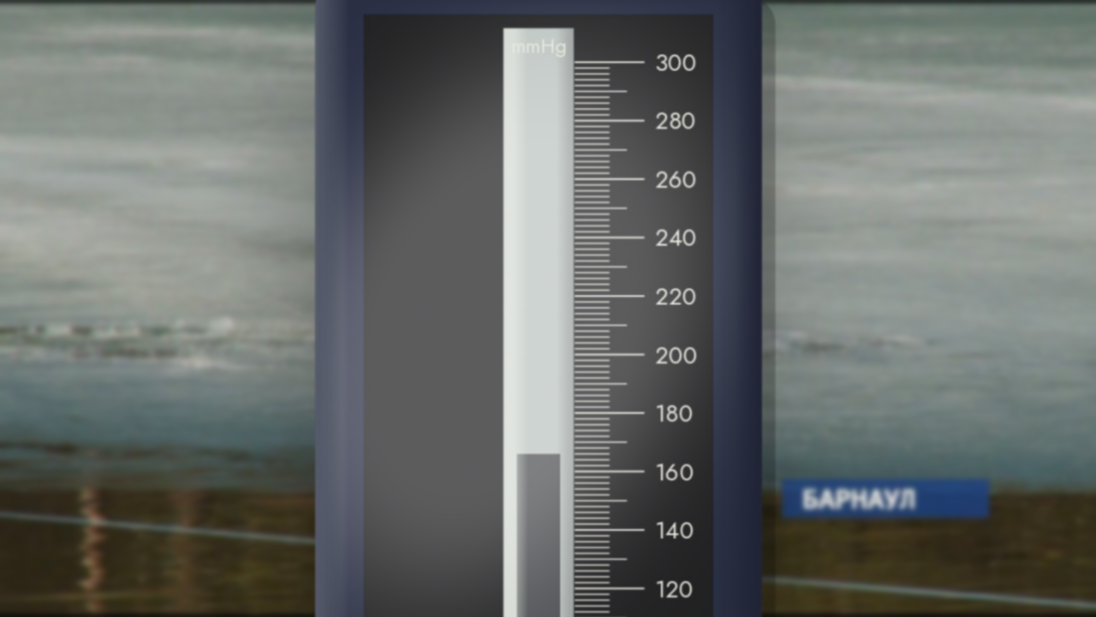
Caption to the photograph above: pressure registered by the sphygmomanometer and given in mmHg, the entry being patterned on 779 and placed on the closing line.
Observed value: 166
